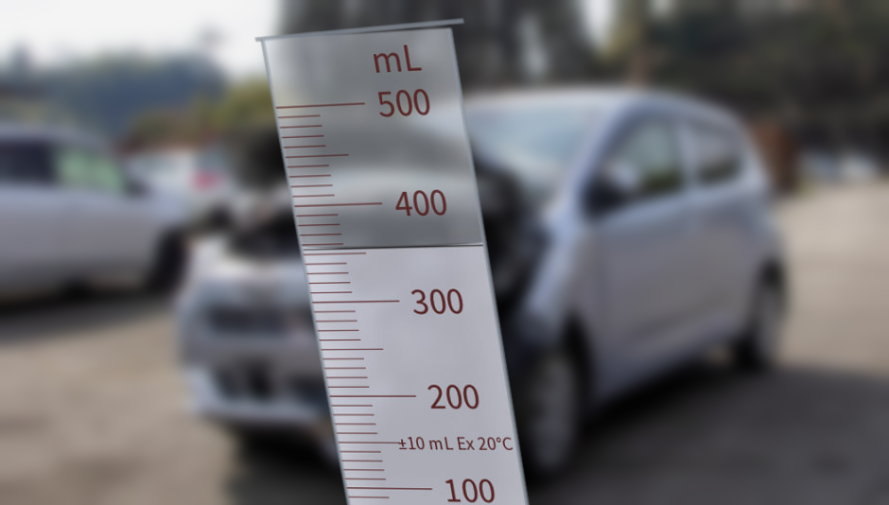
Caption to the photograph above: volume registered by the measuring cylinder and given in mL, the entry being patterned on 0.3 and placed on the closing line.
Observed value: 355
